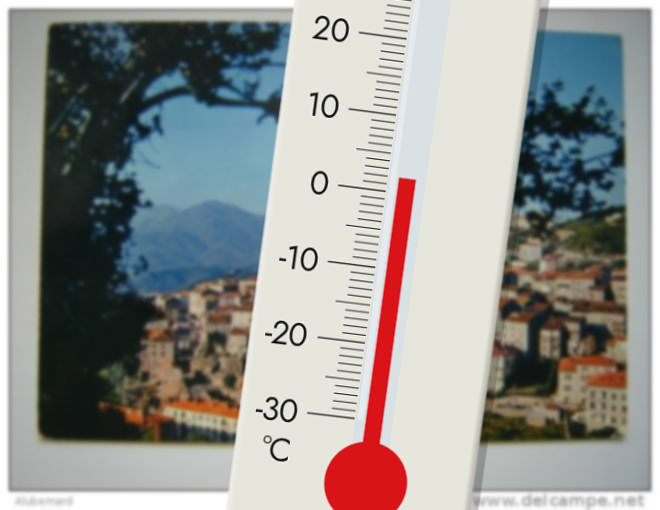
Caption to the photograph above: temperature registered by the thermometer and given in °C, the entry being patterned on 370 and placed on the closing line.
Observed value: 2
